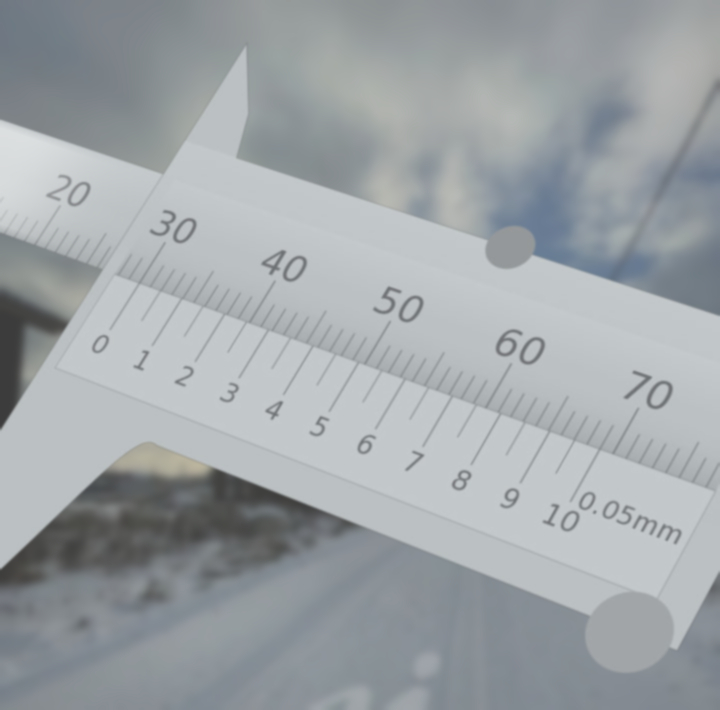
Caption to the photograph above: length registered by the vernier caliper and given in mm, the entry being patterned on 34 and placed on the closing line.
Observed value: 30.0
